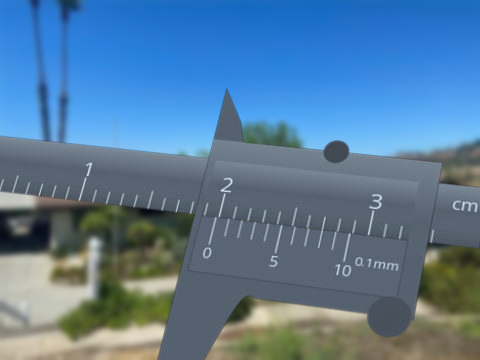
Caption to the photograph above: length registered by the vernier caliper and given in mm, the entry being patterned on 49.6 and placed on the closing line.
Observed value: 19.8
